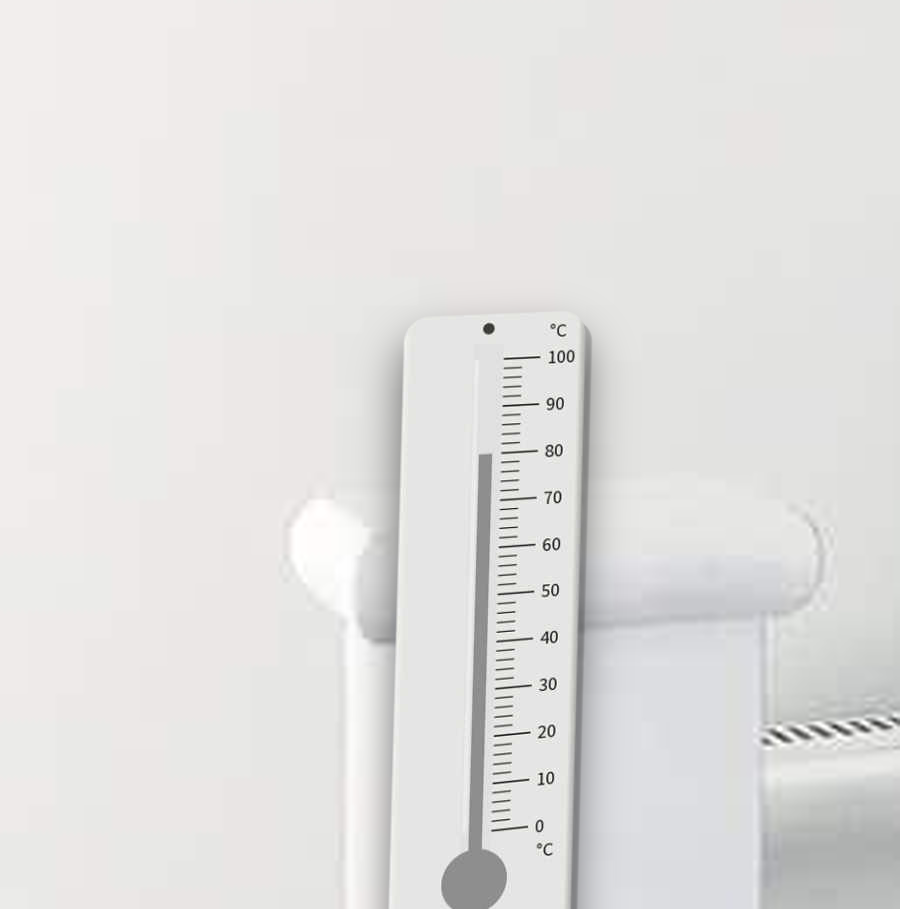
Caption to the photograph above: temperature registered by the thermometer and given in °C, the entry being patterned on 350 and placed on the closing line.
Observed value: 80
